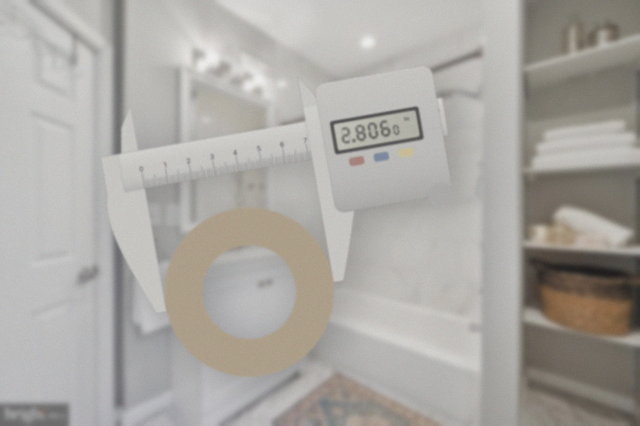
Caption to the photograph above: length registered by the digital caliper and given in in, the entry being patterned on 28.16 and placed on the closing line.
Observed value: 2.8060
